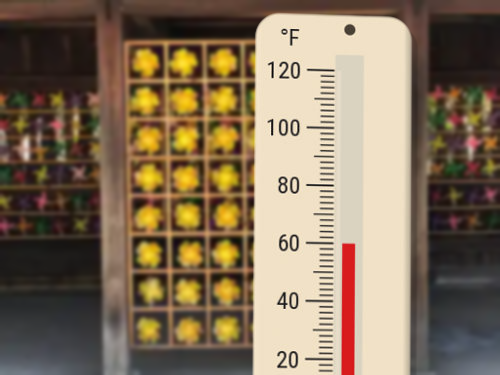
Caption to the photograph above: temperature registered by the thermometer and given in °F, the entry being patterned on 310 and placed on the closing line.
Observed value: 60
